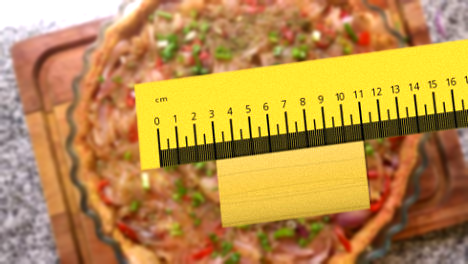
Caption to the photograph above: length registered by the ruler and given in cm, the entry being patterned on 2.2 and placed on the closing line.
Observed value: 8
